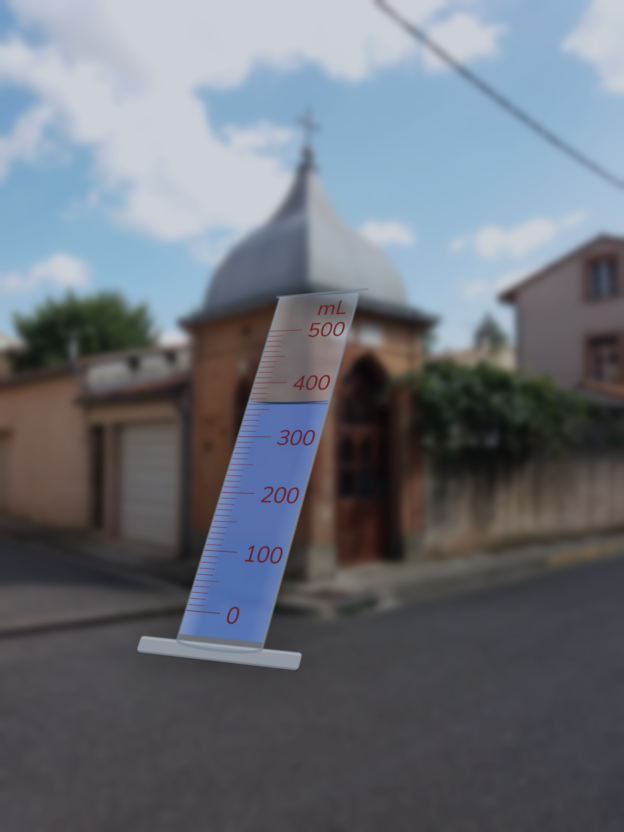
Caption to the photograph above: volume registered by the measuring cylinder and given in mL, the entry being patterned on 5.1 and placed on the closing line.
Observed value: 360
